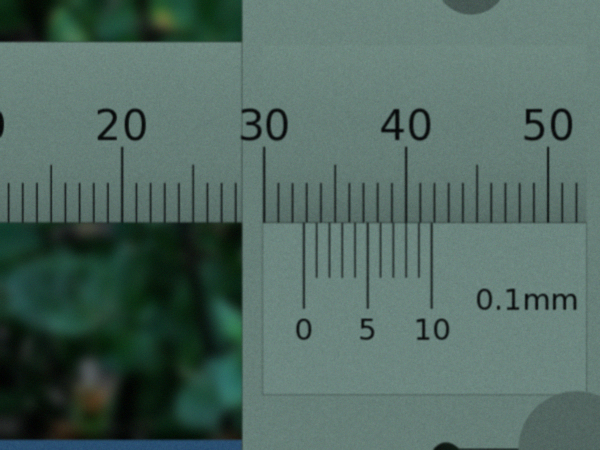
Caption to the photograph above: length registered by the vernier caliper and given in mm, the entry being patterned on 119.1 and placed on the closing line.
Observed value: 32.8
